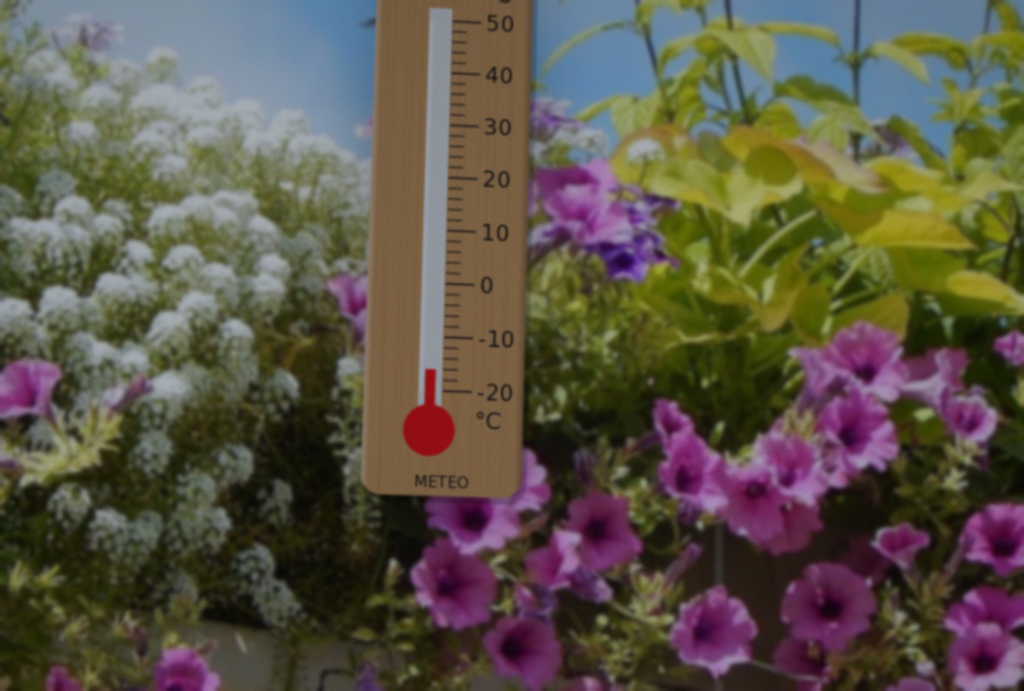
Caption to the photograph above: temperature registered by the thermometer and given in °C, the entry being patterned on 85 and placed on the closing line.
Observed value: -16
